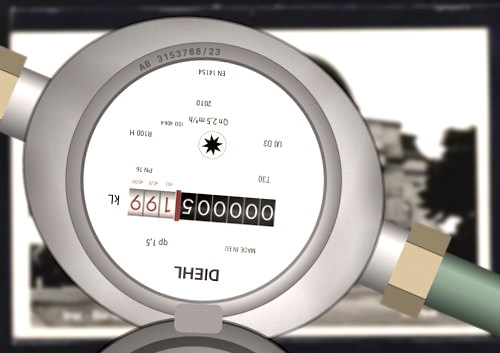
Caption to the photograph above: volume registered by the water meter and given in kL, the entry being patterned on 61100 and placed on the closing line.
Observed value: 5.199
